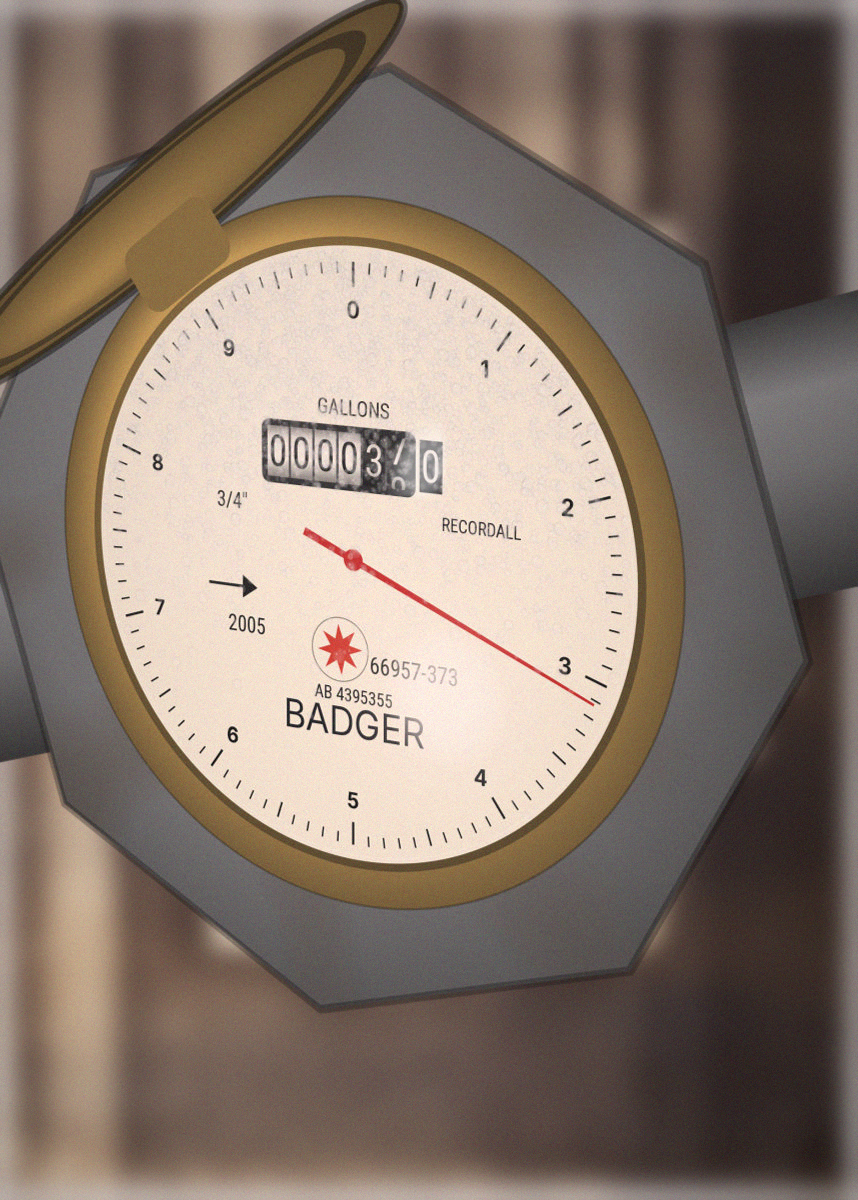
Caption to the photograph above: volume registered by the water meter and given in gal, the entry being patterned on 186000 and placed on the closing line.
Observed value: 373.1
